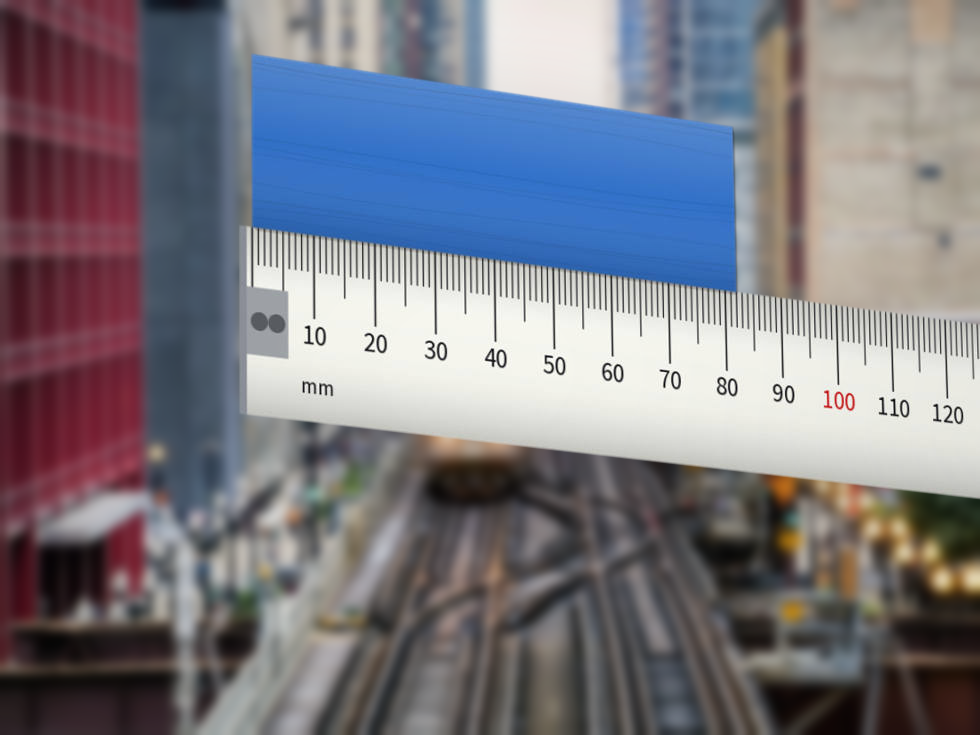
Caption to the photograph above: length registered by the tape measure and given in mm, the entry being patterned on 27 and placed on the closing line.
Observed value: 82
